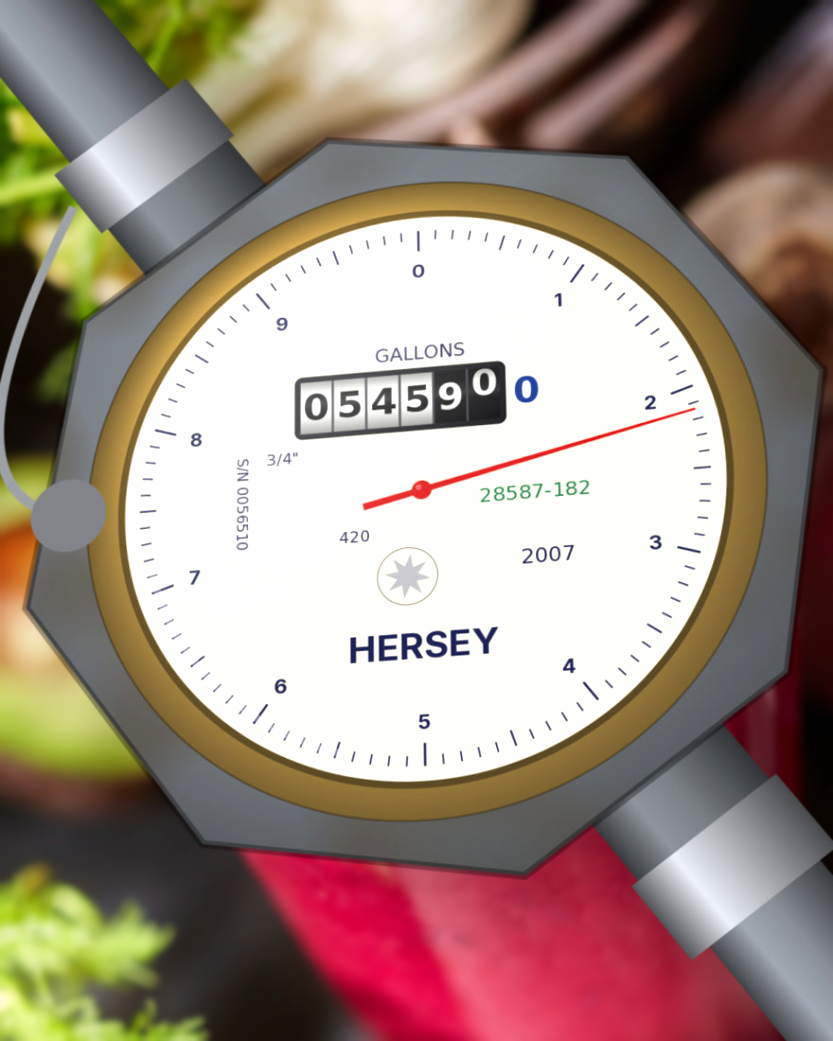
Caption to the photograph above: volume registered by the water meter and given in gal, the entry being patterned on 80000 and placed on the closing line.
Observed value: 545902.1
